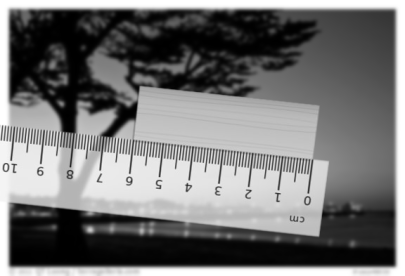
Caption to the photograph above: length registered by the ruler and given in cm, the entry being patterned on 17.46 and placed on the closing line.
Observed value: 6
